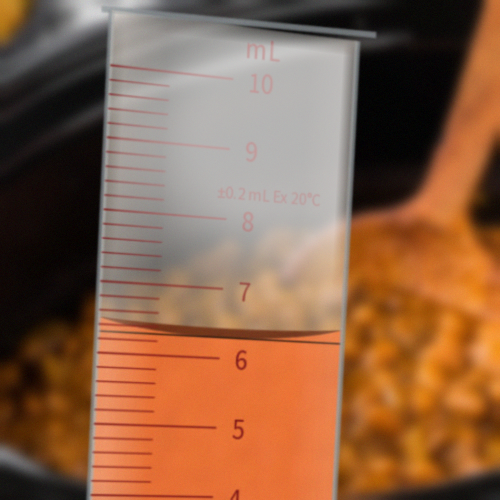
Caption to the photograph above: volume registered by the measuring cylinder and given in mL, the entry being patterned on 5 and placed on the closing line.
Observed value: 6.3
